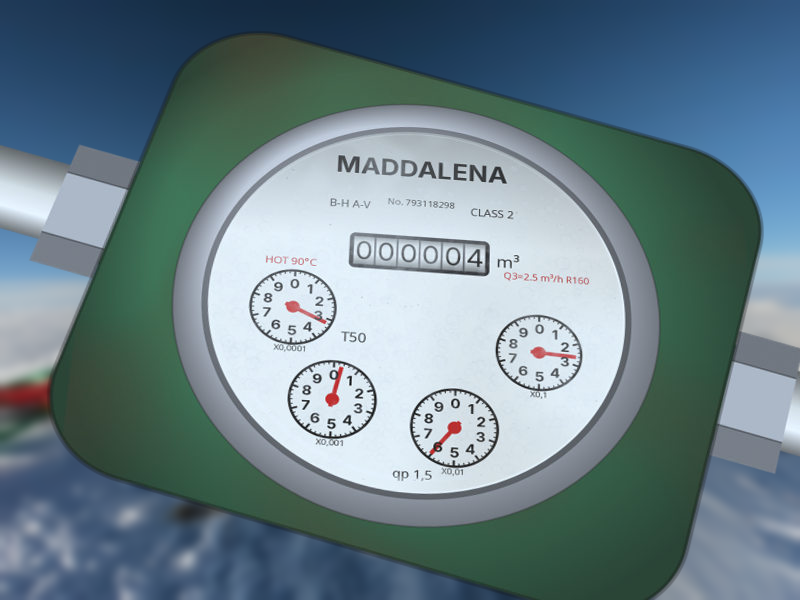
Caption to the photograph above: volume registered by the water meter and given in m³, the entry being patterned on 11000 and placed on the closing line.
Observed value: 4.2603
